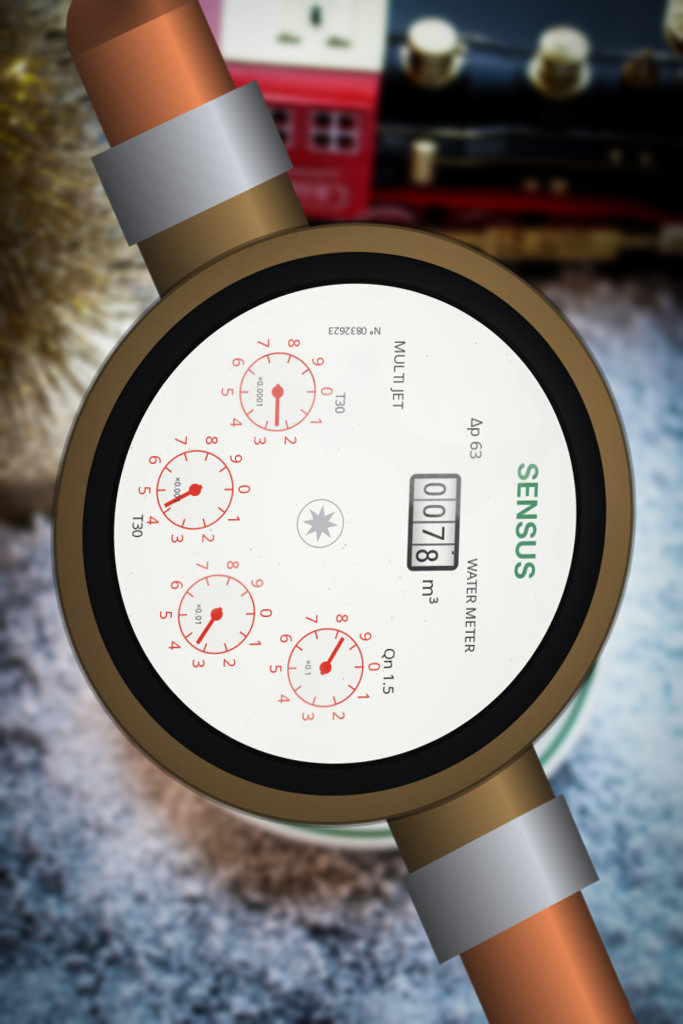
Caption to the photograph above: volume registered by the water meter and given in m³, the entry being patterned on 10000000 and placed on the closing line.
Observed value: 77.8342
